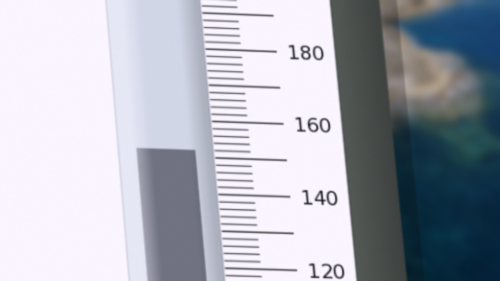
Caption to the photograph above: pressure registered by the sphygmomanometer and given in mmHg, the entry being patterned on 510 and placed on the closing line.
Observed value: 152
